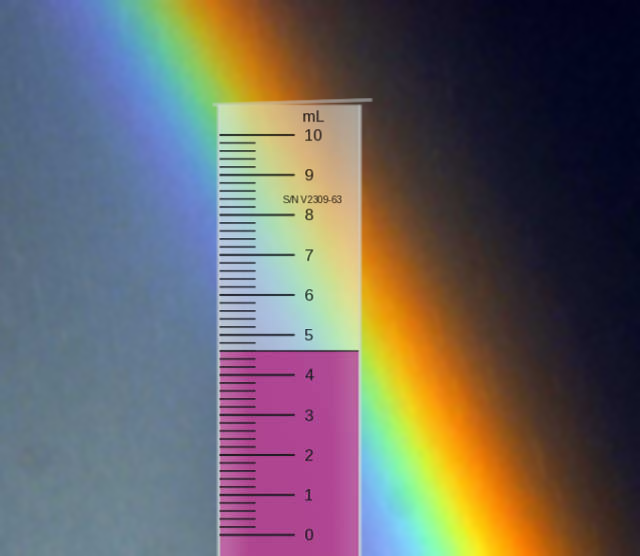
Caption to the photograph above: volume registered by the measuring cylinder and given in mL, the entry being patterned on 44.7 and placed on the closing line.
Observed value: 4.6
